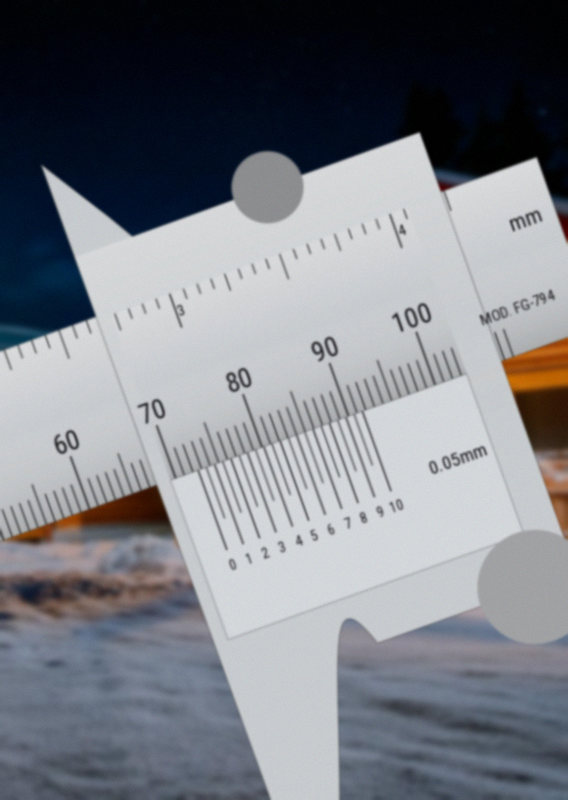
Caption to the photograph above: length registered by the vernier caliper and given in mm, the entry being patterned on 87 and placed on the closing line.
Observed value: 72.6
